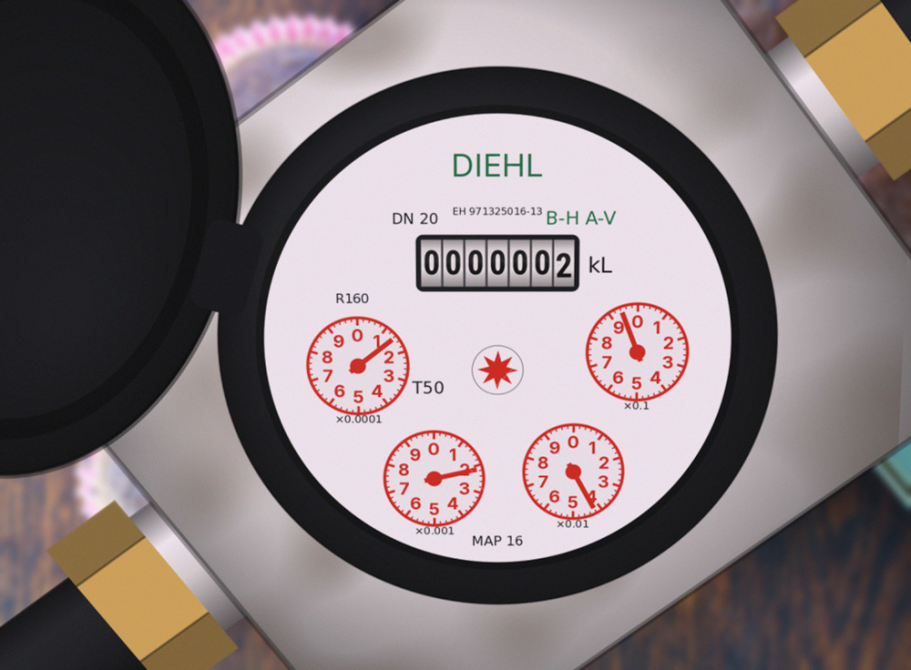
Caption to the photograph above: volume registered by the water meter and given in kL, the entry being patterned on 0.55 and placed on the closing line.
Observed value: 1.9421
